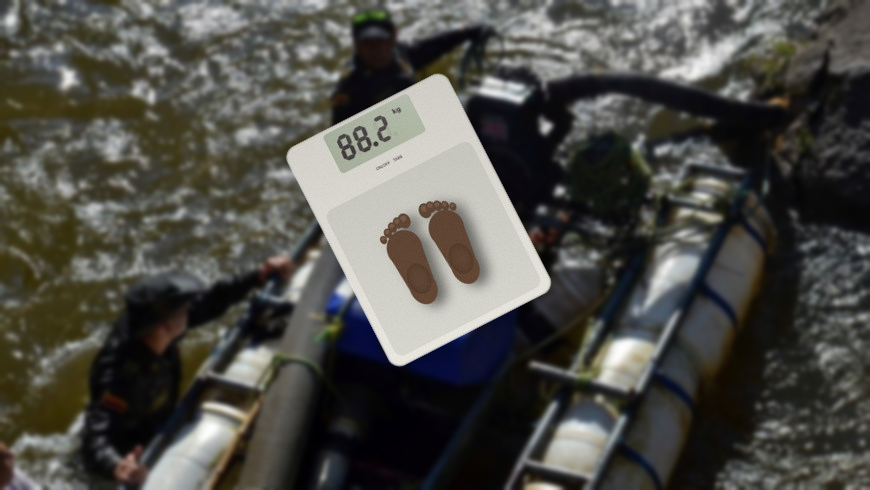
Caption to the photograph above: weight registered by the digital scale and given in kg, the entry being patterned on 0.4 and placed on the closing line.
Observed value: 88.2
